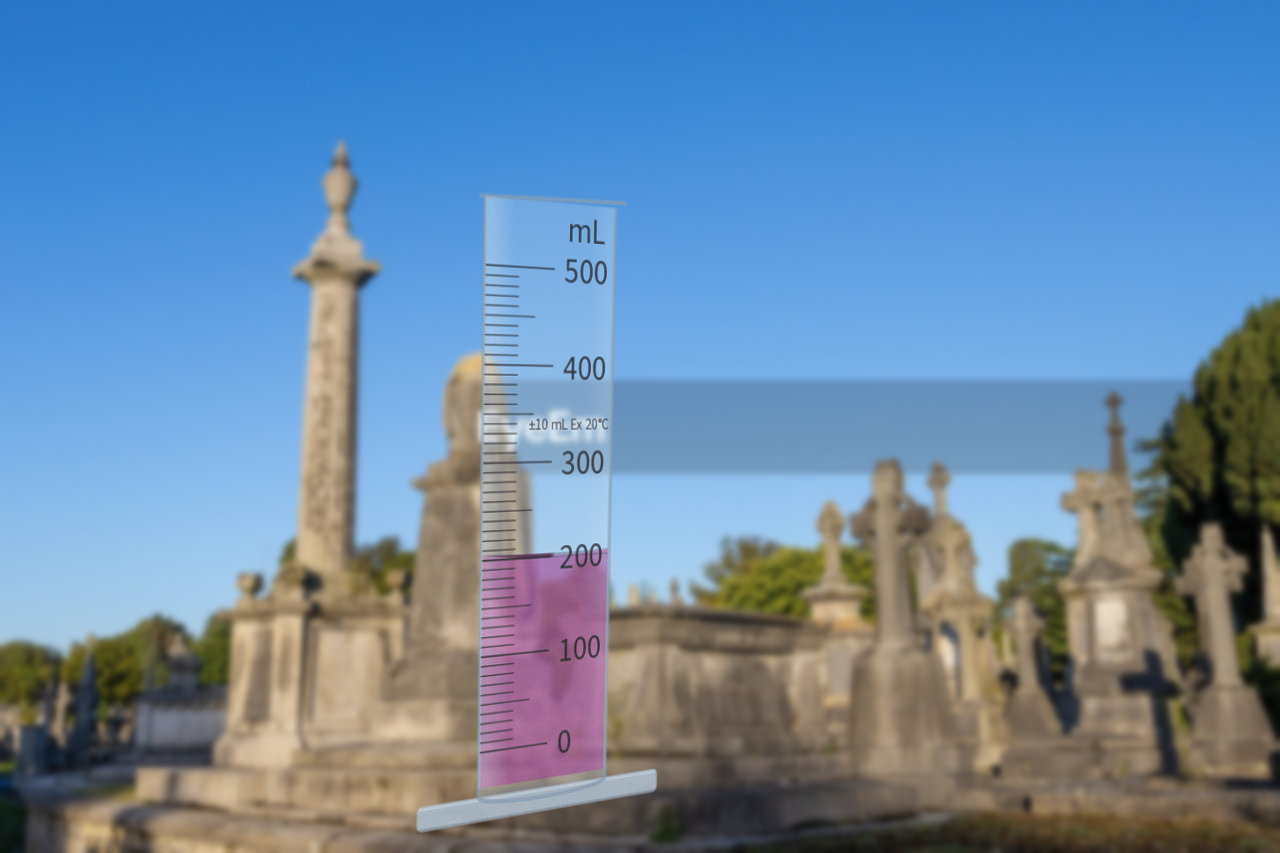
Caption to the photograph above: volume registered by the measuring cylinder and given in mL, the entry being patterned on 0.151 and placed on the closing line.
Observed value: 200
